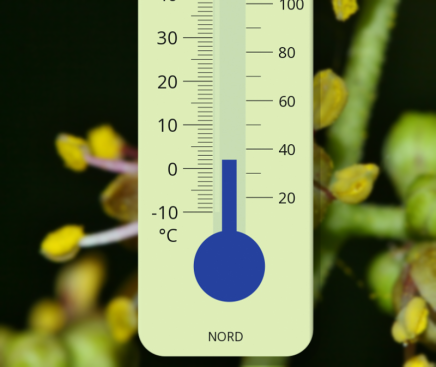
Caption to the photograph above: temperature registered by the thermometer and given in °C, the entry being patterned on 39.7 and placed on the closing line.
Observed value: 2
